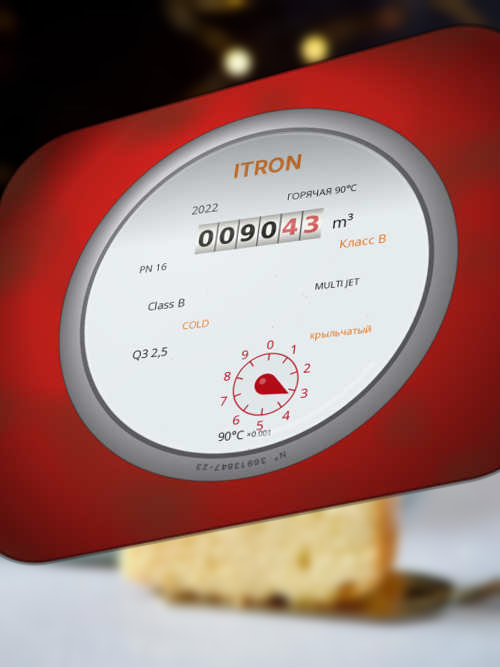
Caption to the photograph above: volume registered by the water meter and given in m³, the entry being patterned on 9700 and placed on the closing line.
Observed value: 90.433
